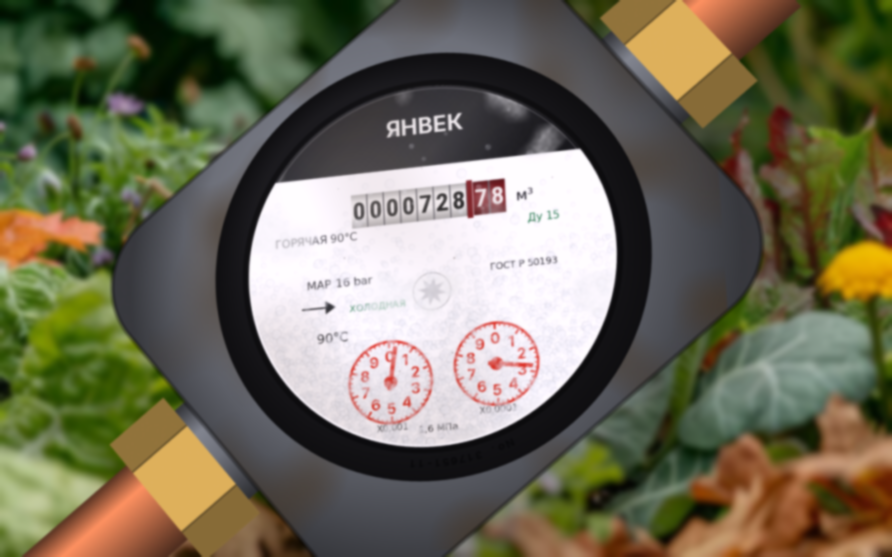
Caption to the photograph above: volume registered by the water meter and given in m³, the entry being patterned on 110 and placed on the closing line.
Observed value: 728.7802
